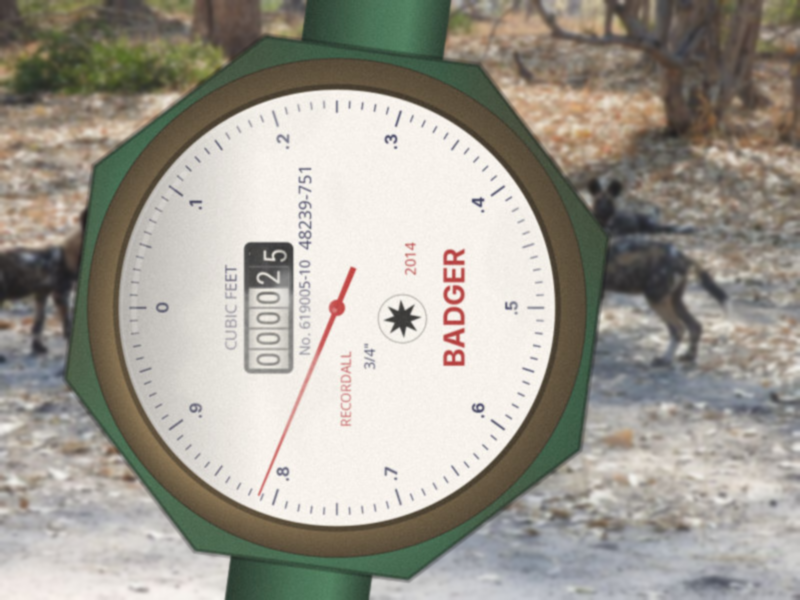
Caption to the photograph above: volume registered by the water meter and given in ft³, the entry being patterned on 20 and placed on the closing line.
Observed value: 24.81
